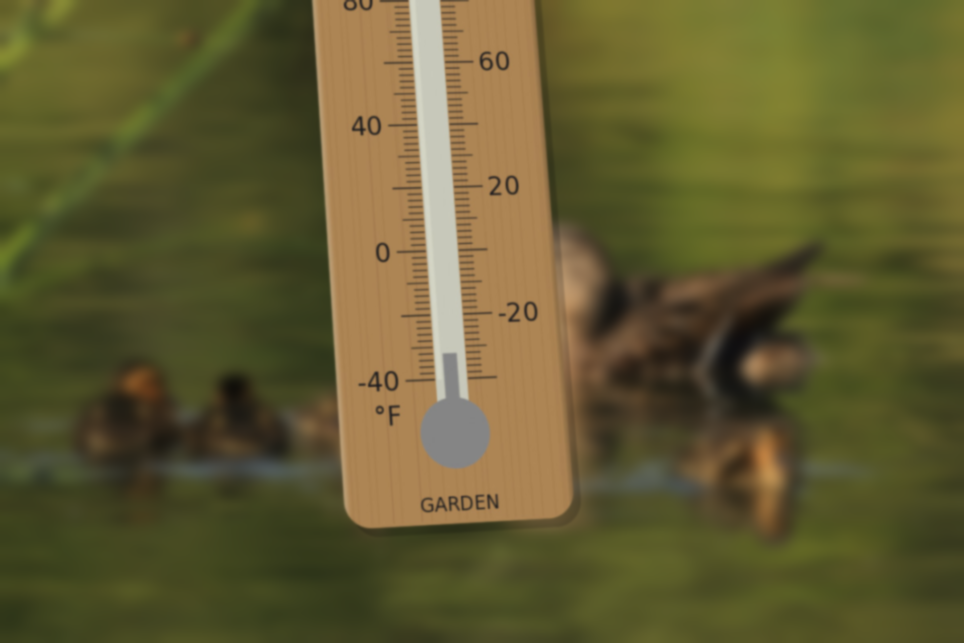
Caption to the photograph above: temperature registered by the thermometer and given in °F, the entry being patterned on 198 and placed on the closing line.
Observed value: -32
